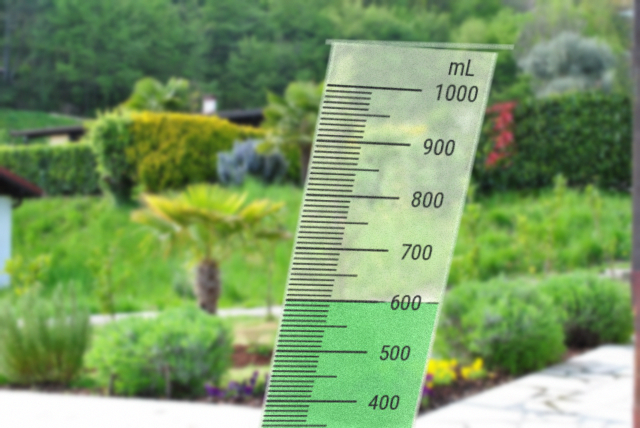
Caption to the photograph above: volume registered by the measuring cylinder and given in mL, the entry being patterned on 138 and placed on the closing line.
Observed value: 600
